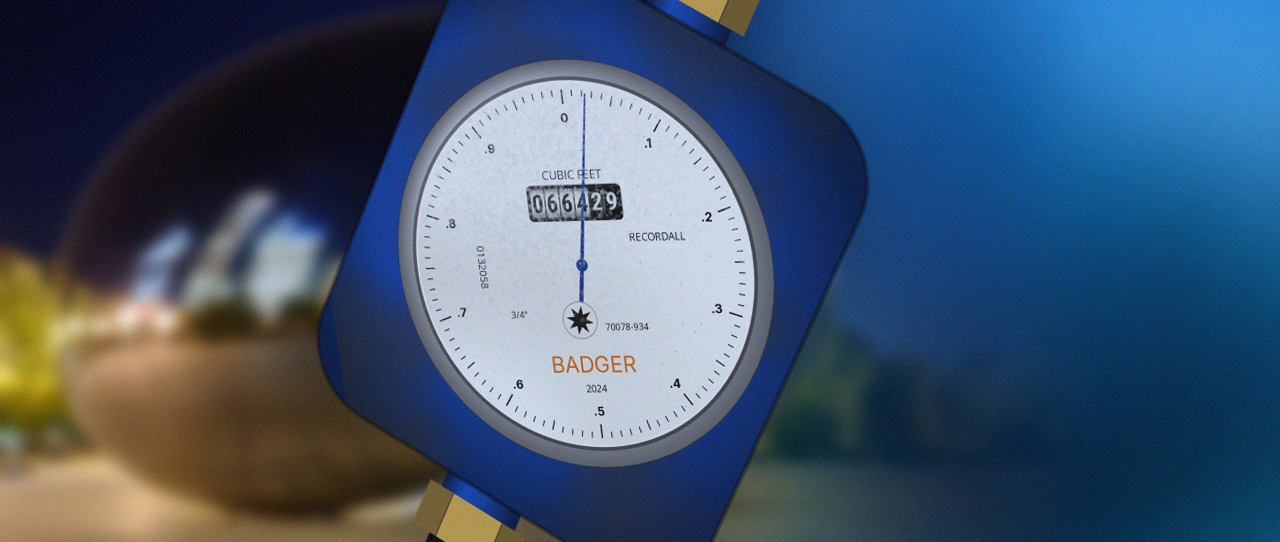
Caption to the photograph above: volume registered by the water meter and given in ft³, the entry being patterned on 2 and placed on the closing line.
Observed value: 66429.02
